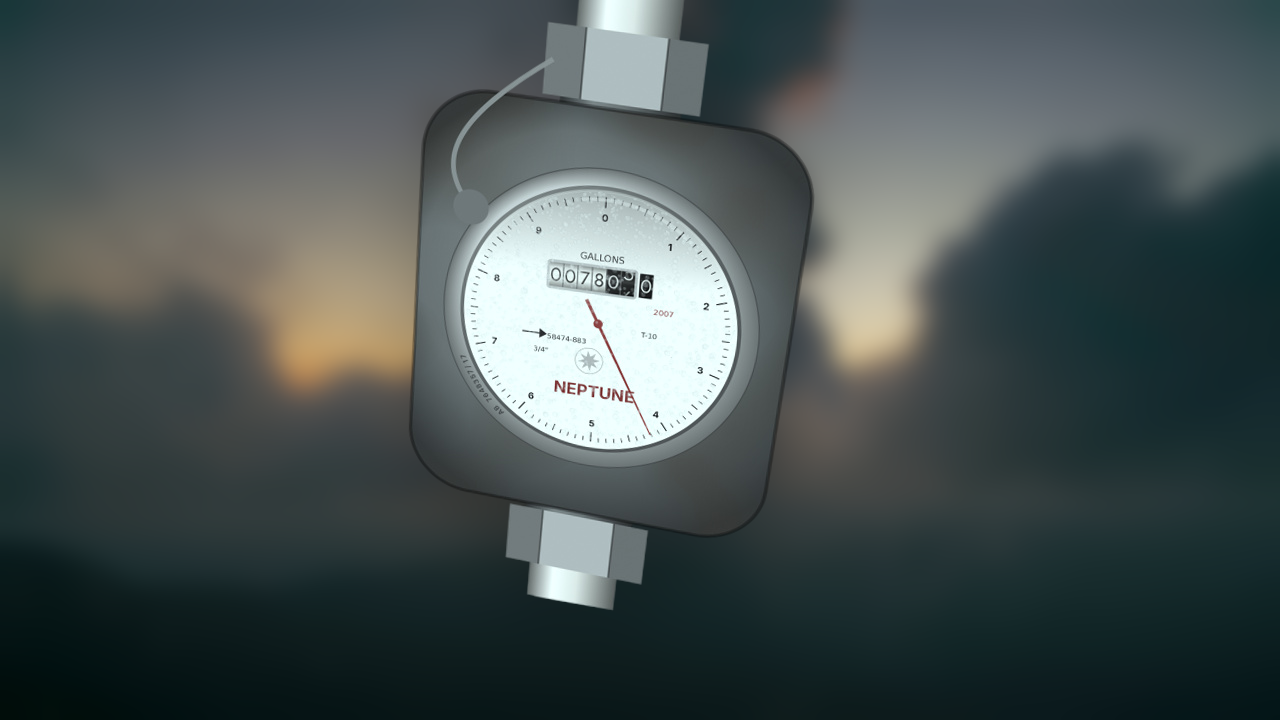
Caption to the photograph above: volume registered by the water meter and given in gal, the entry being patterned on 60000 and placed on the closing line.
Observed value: 78054.2
